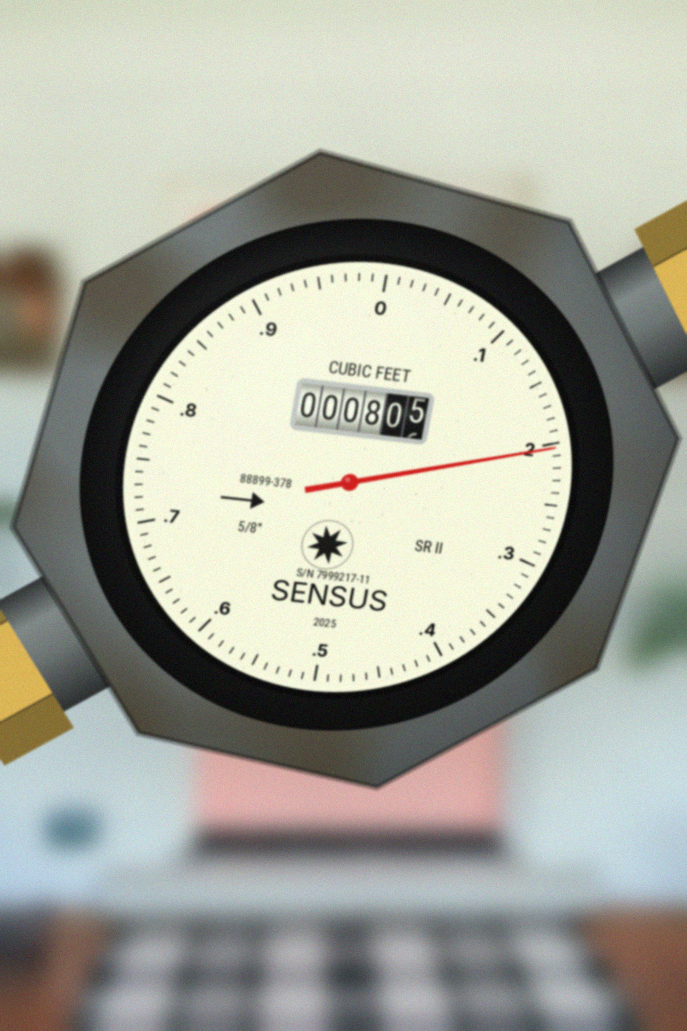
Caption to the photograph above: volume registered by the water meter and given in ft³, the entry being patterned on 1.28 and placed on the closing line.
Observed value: 805.20
